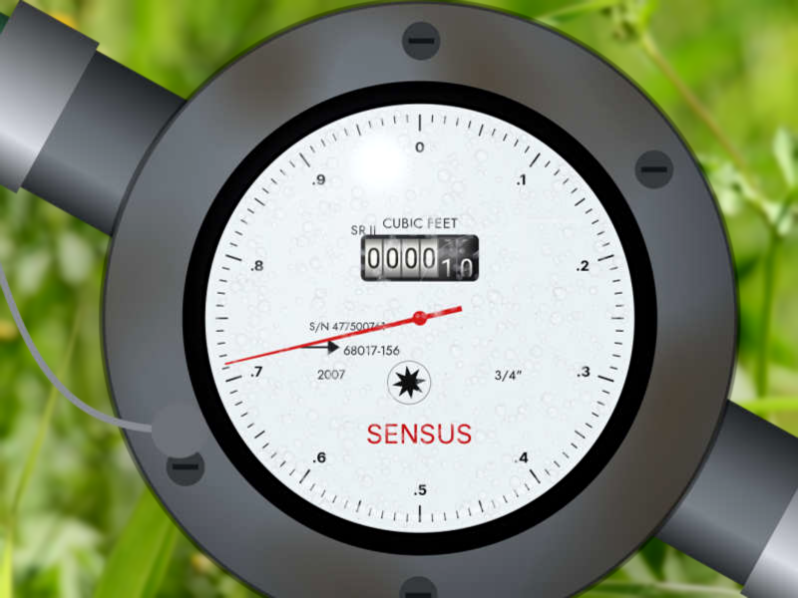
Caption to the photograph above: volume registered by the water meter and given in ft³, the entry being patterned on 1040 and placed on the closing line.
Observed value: 9.71
